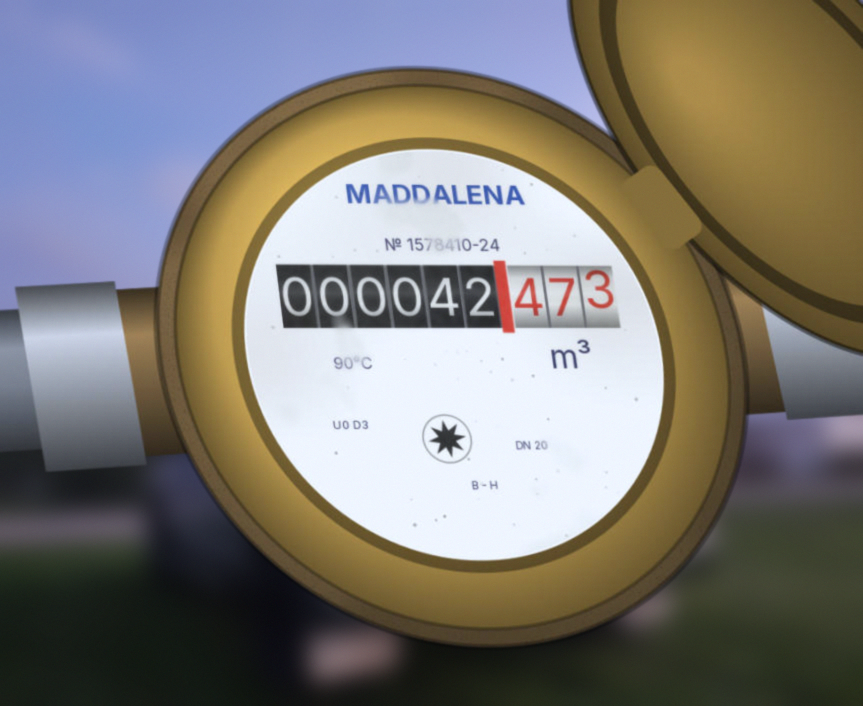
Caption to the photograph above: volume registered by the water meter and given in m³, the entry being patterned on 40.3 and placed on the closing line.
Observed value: 42.473
